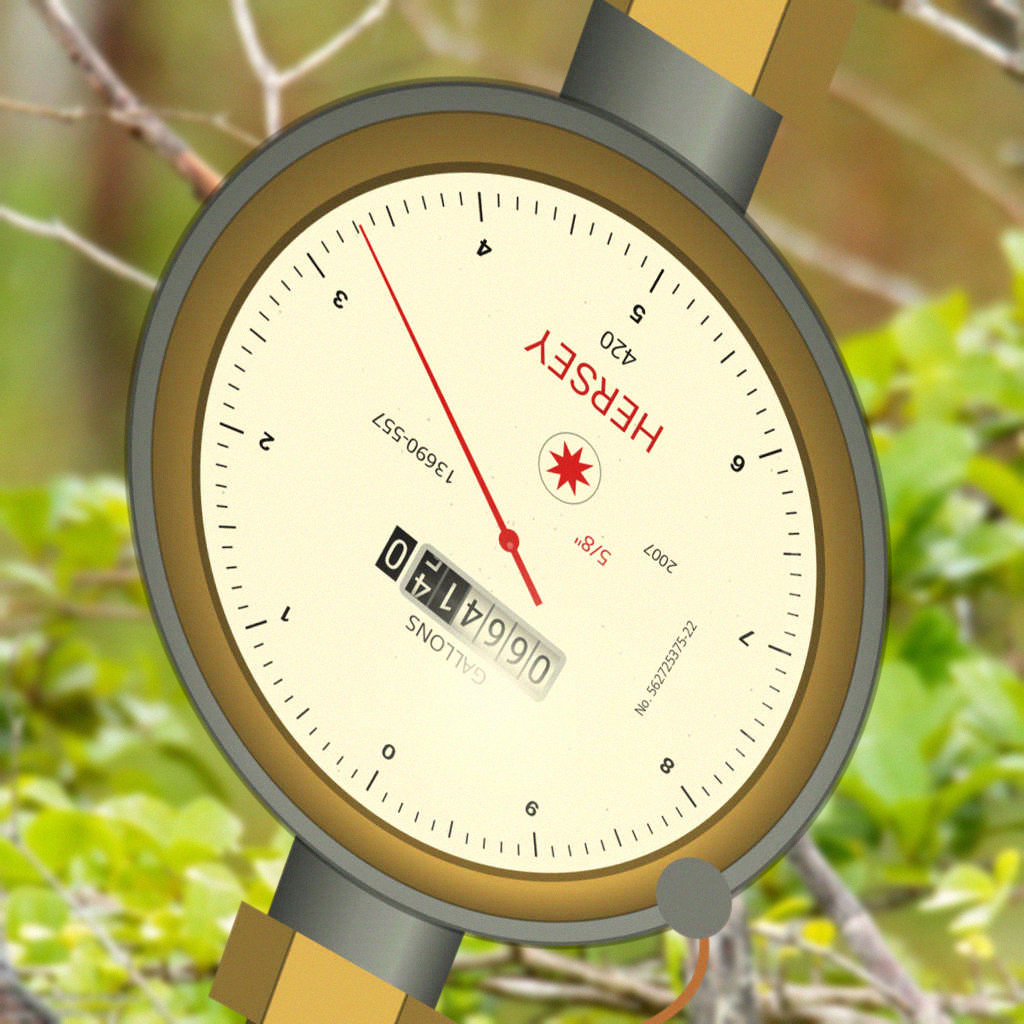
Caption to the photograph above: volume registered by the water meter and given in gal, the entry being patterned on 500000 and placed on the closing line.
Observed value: 664143.3
